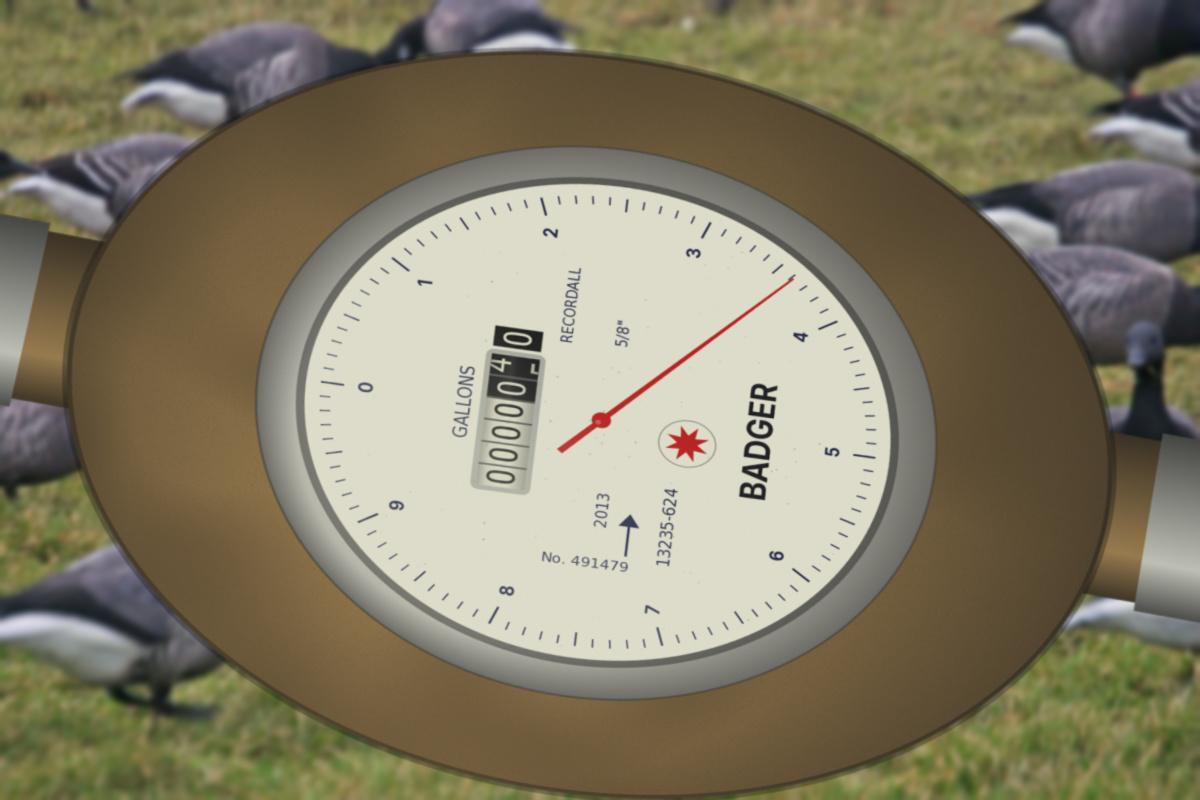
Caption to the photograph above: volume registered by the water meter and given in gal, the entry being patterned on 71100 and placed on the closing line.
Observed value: 43.6
